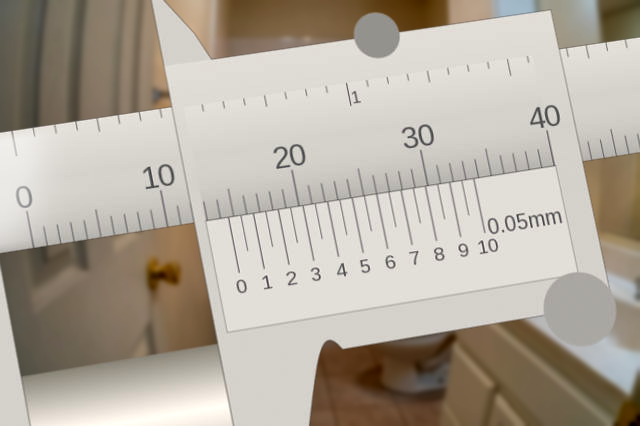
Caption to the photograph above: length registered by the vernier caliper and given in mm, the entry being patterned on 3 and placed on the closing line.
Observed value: 14.6
